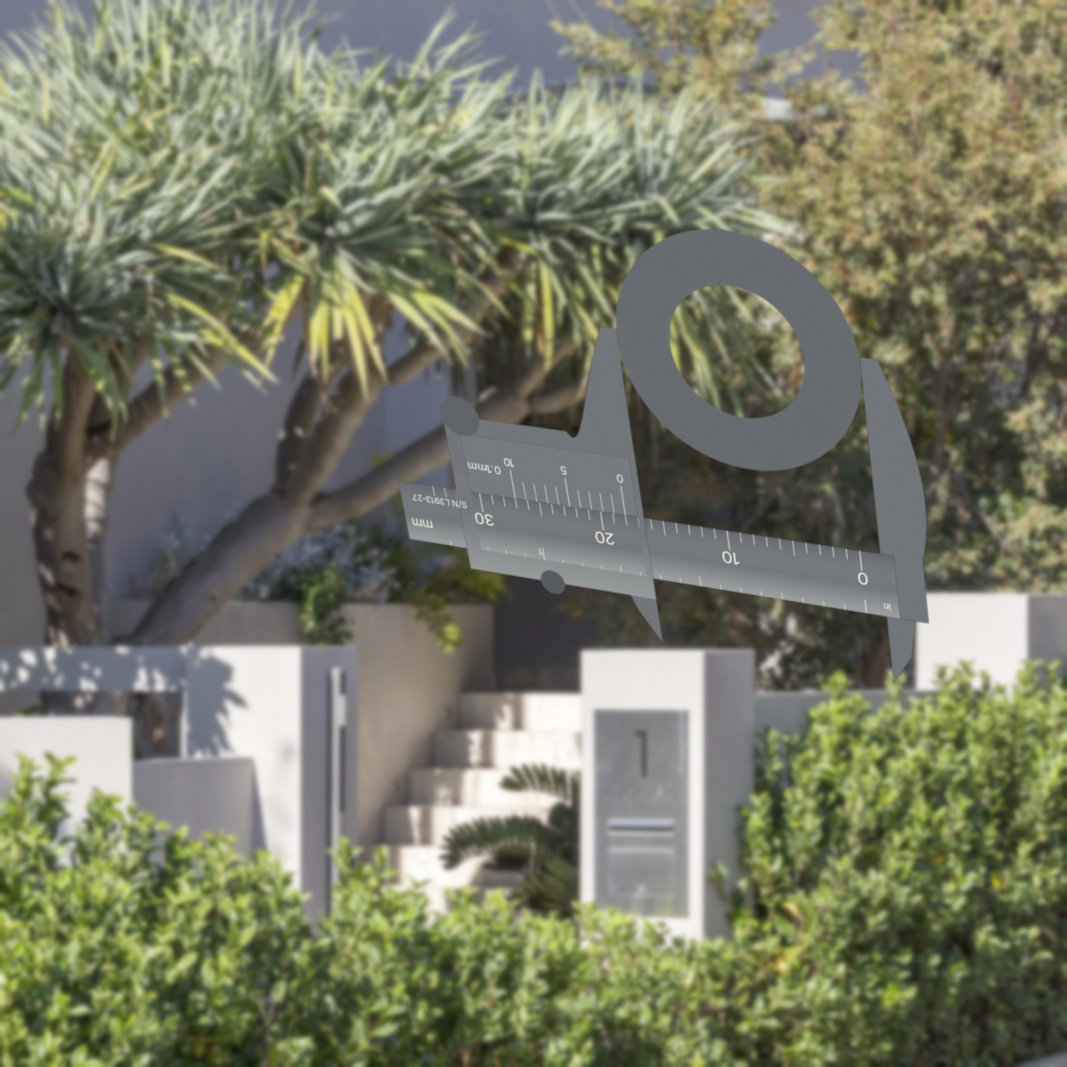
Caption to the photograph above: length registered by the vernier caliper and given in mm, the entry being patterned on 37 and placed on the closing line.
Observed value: 18.0
